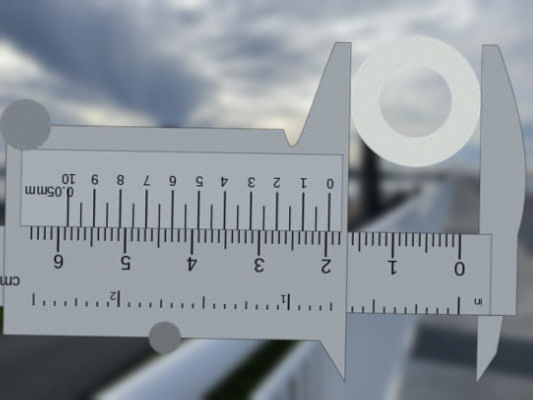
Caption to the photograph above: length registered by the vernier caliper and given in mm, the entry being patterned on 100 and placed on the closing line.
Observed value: 19.6
